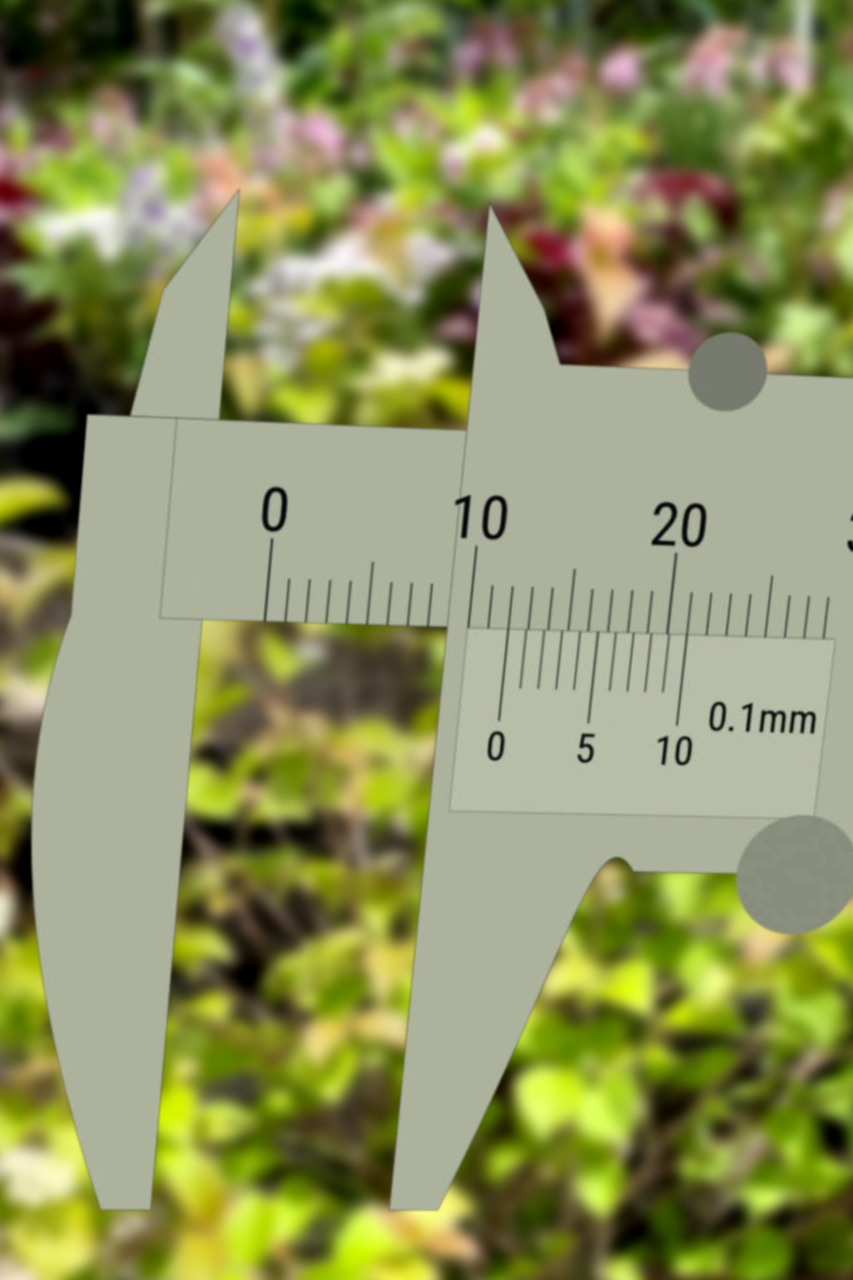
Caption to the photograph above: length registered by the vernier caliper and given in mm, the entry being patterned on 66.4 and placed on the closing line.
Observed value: 12.0
